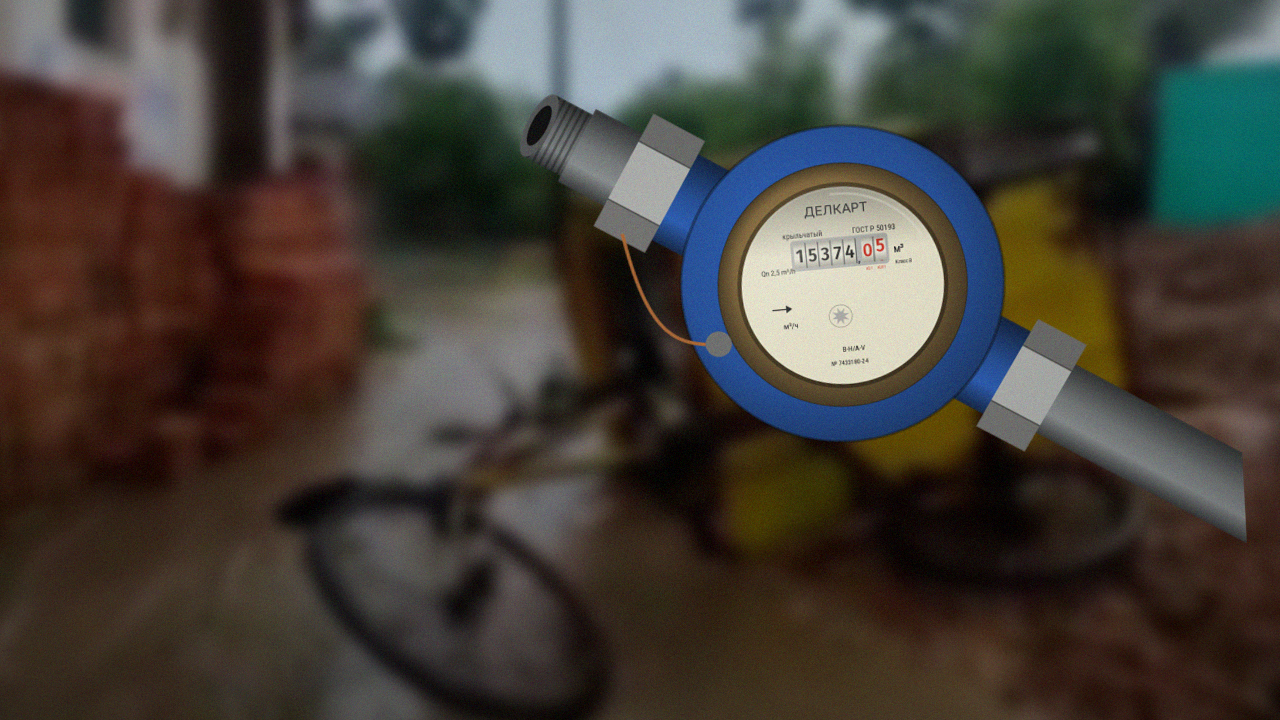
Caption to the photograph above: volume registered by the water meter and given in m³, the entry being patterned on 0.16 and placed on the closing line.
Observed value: 15374.05
